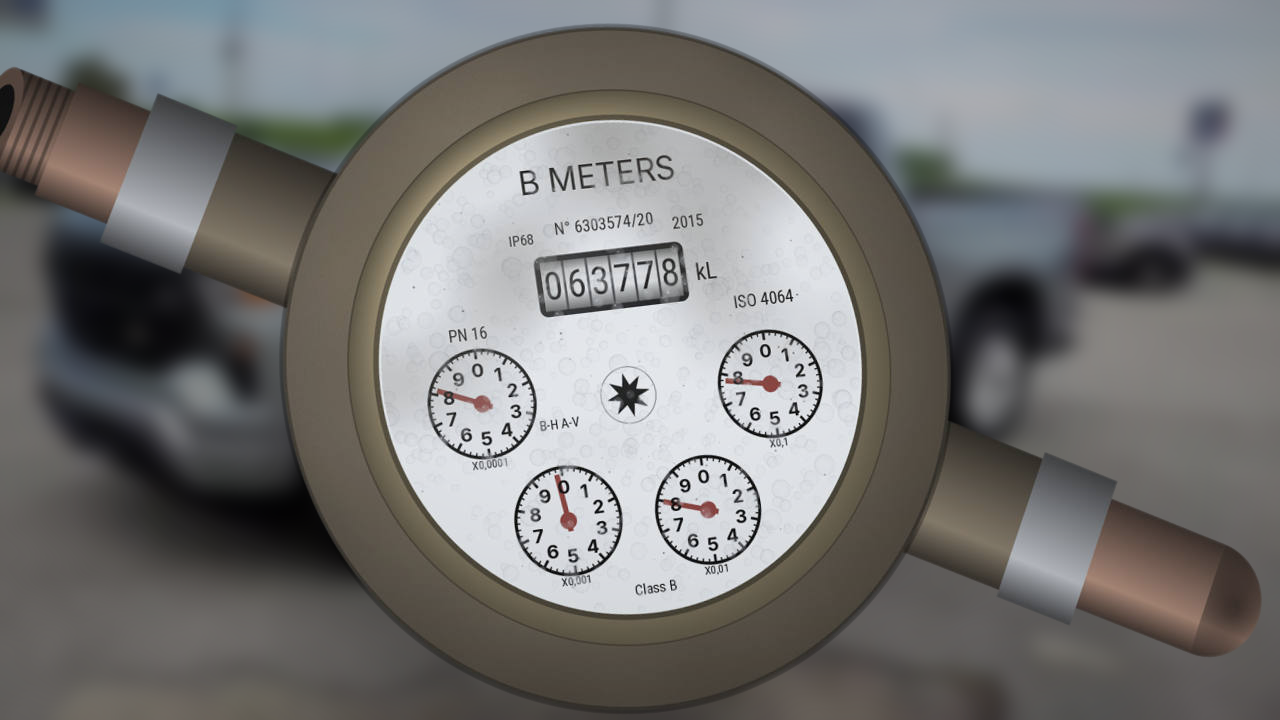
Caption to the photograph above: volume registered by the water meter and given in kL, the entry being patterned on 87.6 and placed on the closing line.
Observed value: 63778.7798
